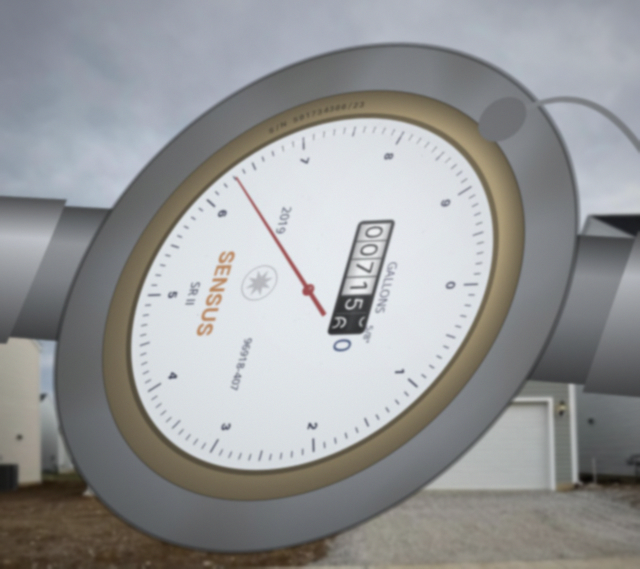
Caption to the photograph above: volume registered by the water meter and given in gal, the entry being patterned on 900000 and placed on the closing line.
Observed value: 71556.3
